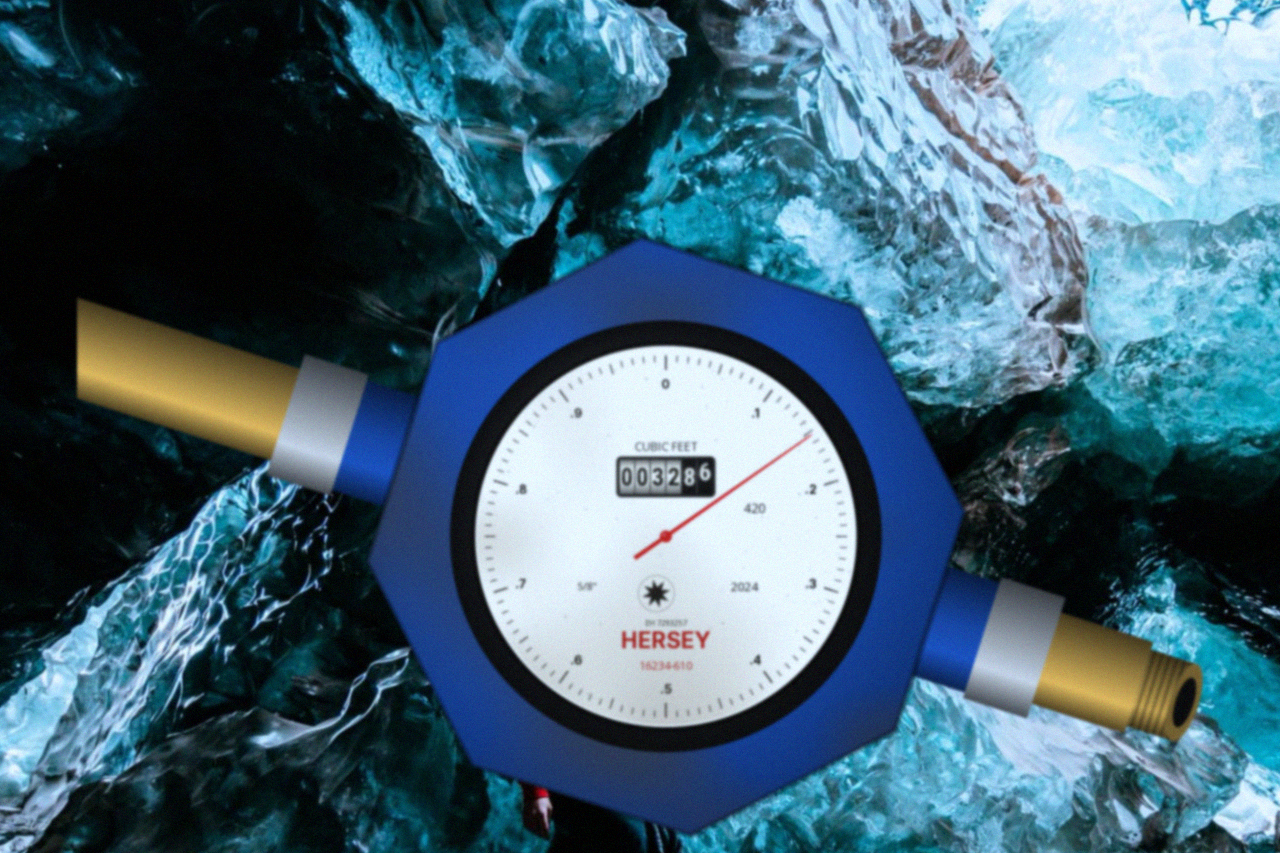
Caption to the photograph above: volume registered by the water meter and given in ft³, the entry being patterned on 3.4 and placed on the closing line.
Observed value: 3286.15
